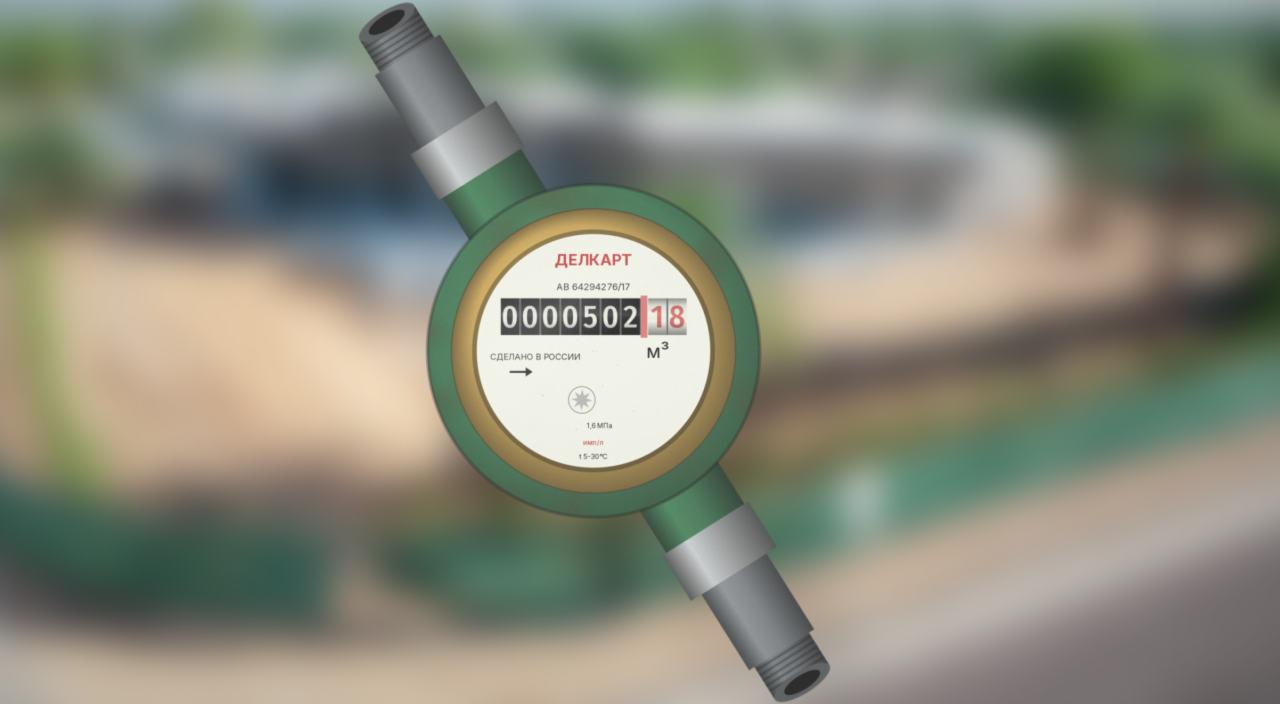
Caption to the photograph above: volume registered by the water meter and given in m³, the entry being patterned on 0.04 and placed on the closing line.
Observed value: 502.18
